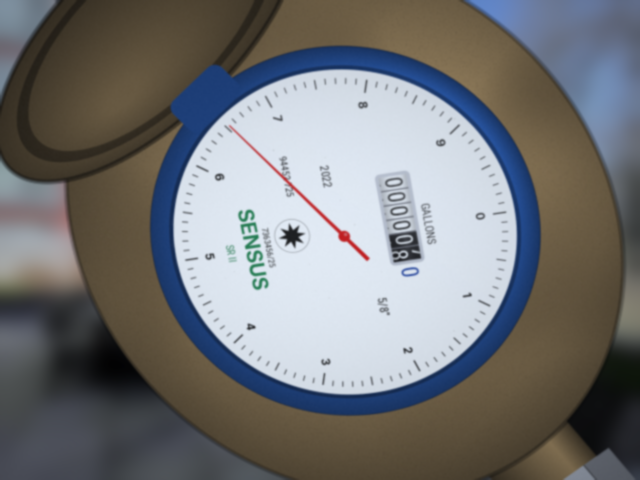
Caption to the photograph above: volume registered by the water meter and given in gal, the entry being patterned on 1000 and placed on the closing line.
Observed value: 76.5
